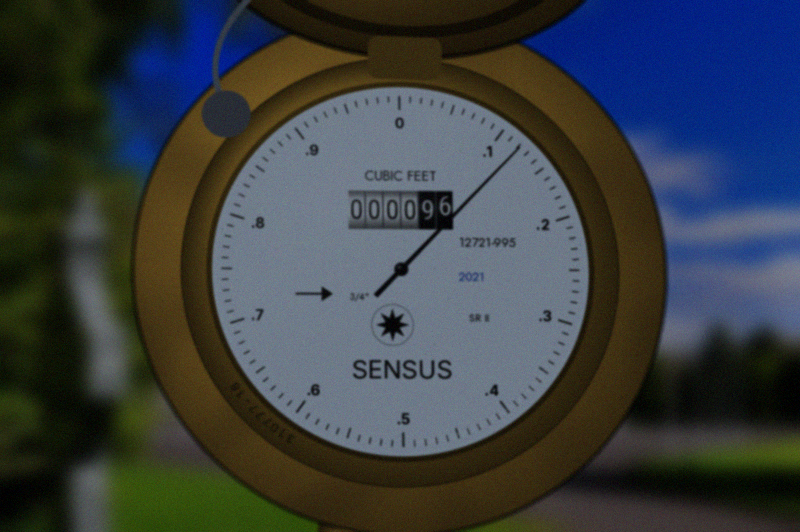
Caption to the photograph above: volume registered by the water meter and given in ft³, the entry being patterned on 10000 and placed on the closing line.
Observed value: 96.12
